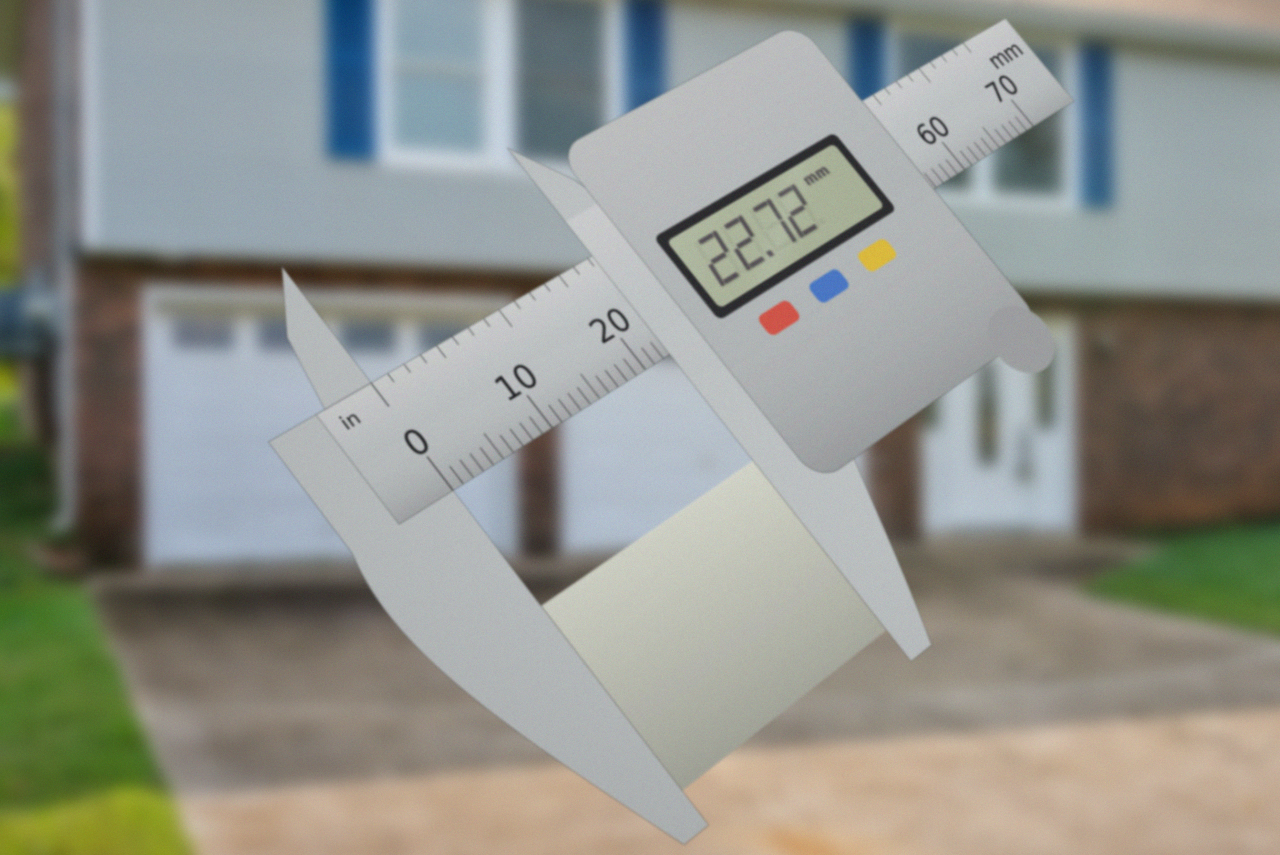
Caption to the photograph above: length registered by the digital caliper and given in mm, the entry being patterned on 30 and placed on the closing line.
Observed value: 22.72
